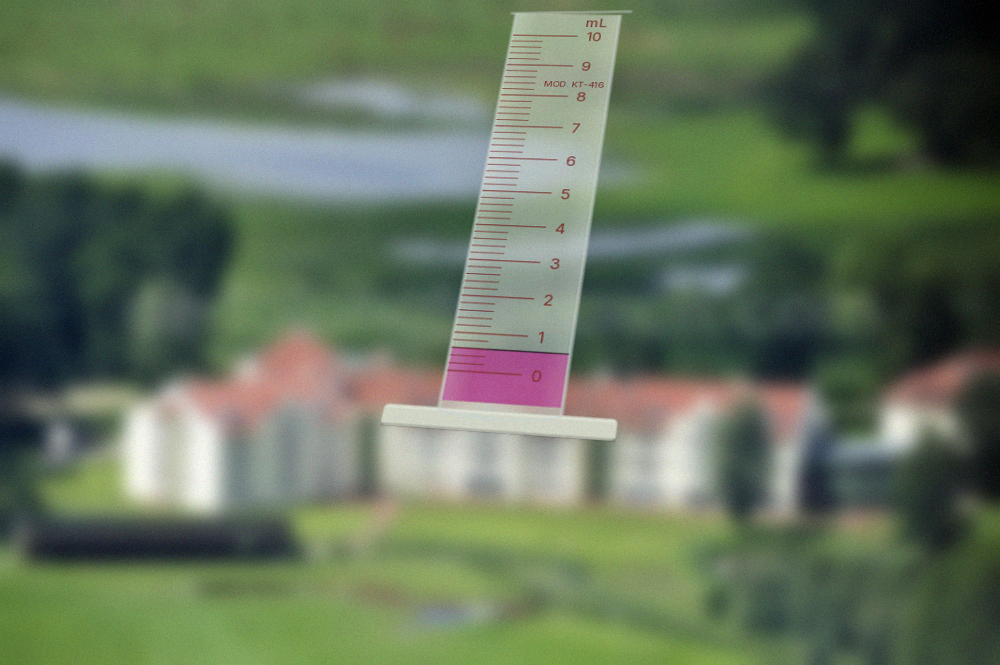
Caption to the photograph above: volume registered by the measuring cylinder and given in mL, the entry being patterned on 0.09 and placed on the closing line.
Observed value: 0.6
